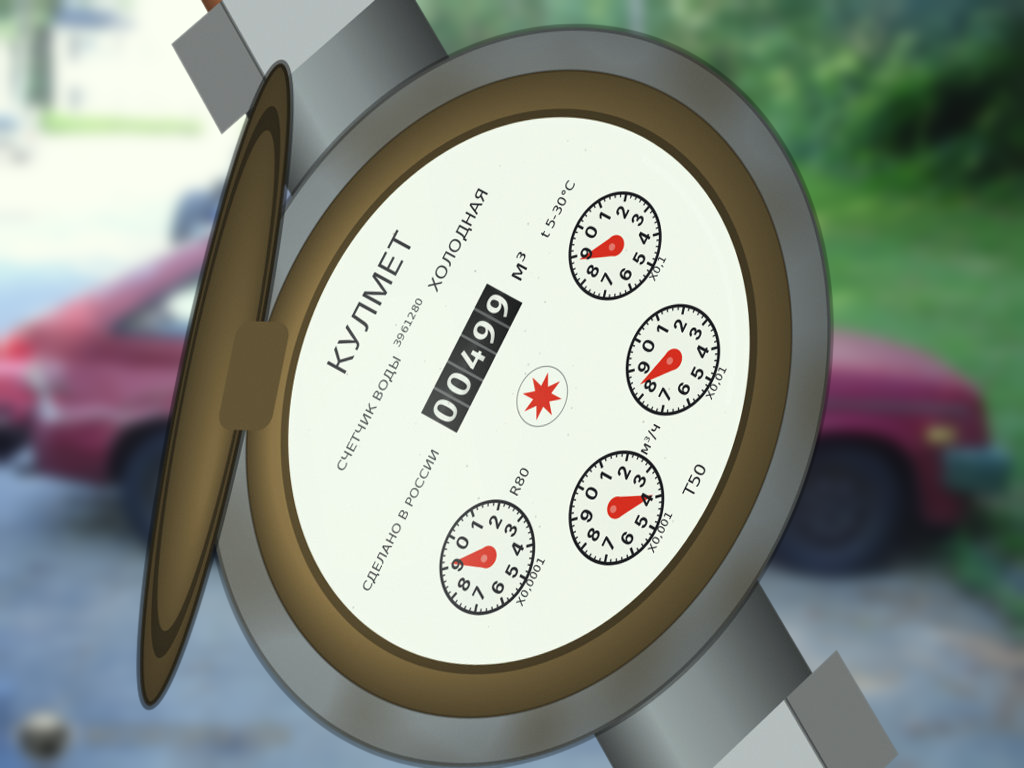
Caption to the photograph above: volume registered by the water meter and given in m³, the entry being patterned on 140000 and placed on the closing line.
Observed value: 499.8839
